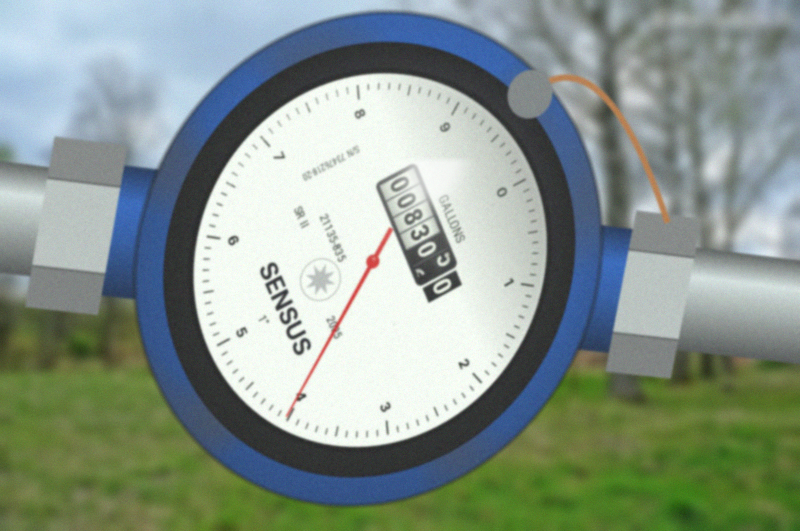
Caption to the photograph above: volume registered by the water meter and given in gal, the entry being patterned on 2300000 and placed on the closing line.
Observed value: 83054.0
